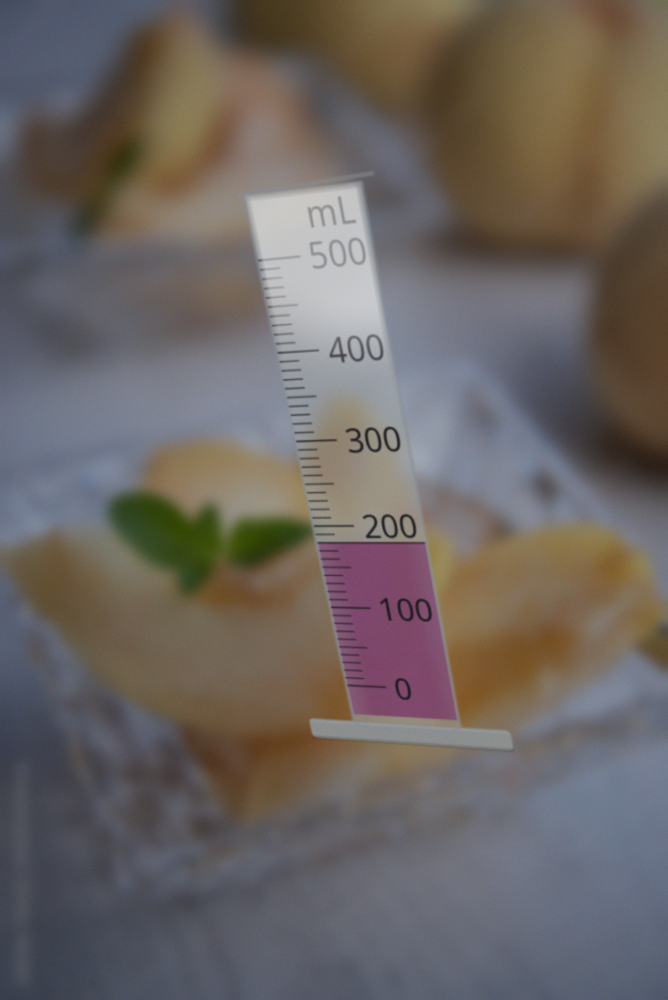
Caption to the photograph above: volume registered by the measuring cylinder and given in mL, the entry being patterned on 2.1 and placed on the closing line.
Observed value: 180
